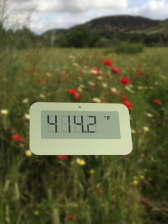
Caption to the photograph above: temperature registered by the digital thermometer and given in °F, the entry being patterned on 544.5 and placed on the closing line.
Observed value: 414.2
